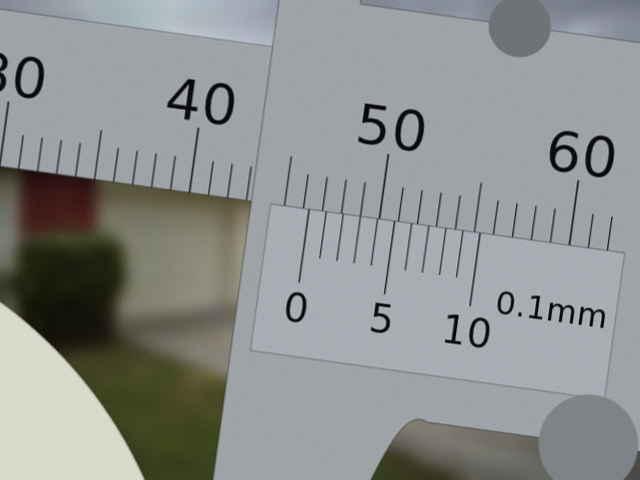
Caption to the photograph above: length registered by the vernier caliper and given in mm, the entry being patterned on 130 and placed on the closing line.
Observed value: 46.3
